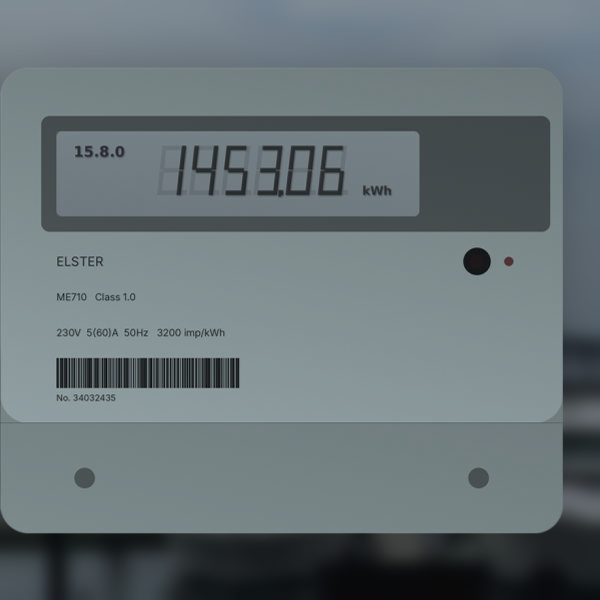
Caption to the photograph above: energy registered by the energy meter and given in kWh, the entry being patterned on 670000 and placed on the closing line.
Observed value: 1453.06
